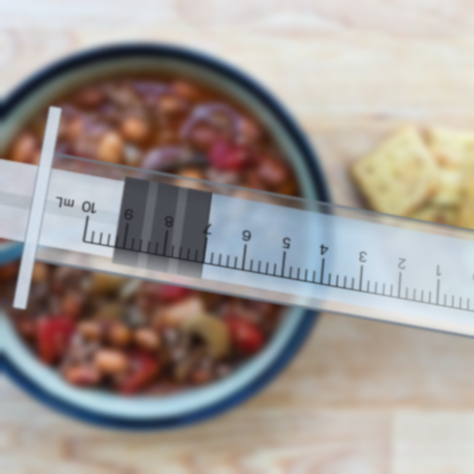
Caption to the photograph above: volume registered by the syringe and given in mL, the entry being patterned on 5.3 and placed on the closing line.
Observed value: 7
